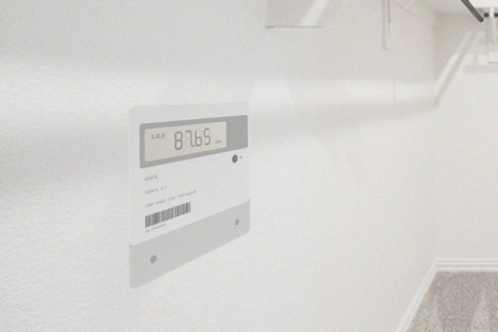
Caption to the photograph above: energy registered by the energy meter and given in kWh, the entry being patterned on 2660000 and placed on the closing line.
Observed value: 87.65
